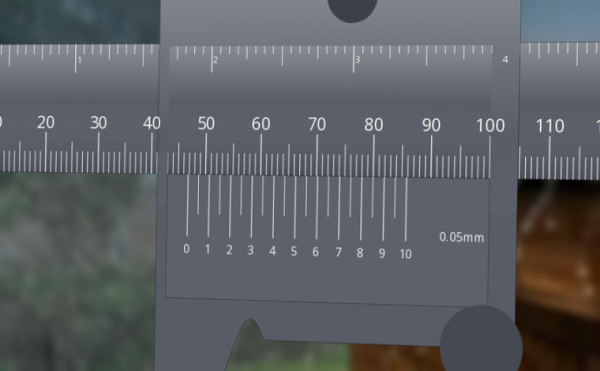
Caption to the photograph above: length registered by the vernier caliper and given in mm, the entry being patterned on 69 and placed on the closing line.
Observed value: 46.8
